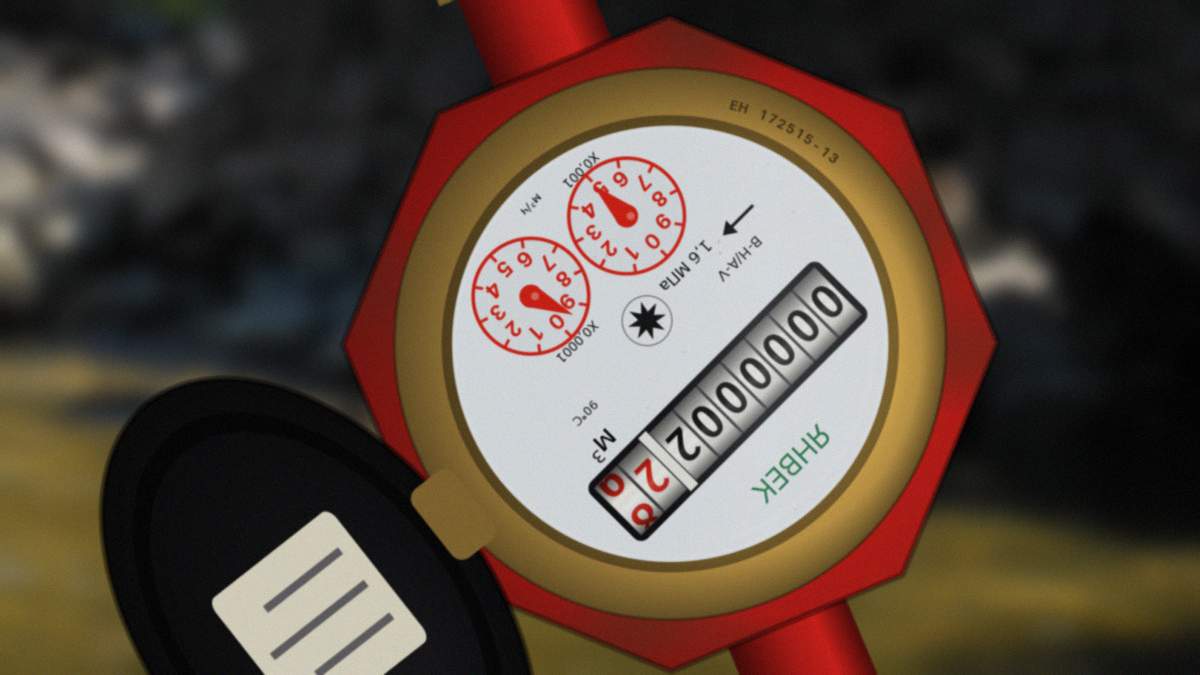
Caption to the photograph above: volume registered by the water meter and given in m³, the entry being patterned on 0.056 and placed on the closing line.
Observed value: 2.2849
